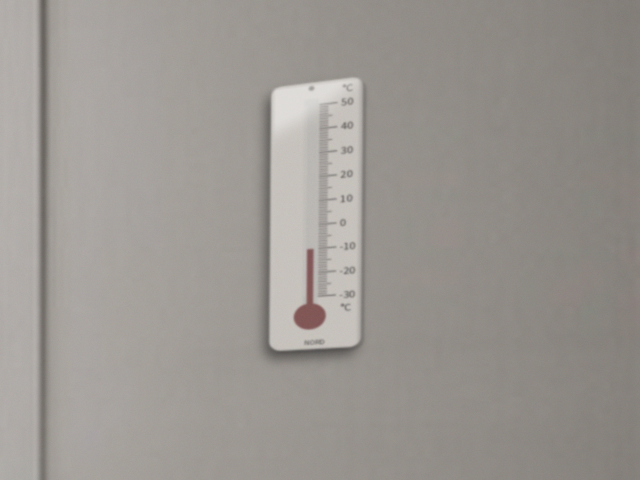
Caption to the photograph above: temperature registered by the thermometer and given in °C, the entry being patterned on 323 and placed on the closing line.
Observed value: -10
